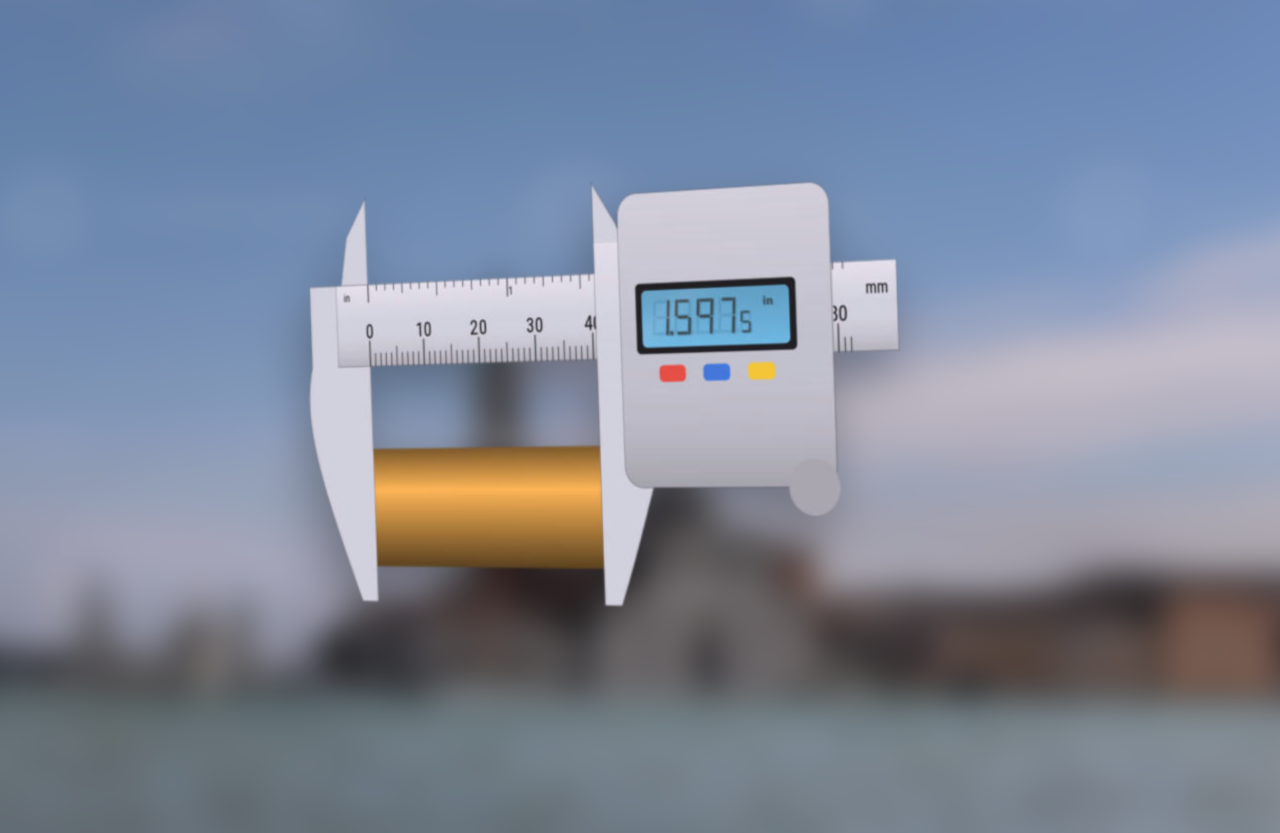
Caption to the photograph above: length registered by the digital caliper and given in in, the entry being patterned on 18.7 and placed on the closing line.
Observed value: 1.5975
